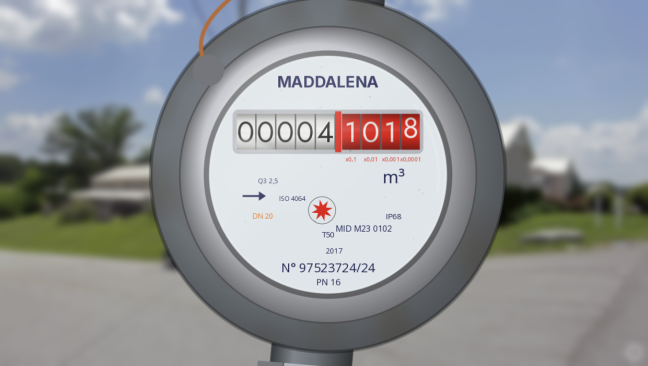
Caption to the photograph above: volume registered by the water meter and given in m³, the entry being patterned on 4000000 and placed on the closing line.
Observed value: 4.1018
